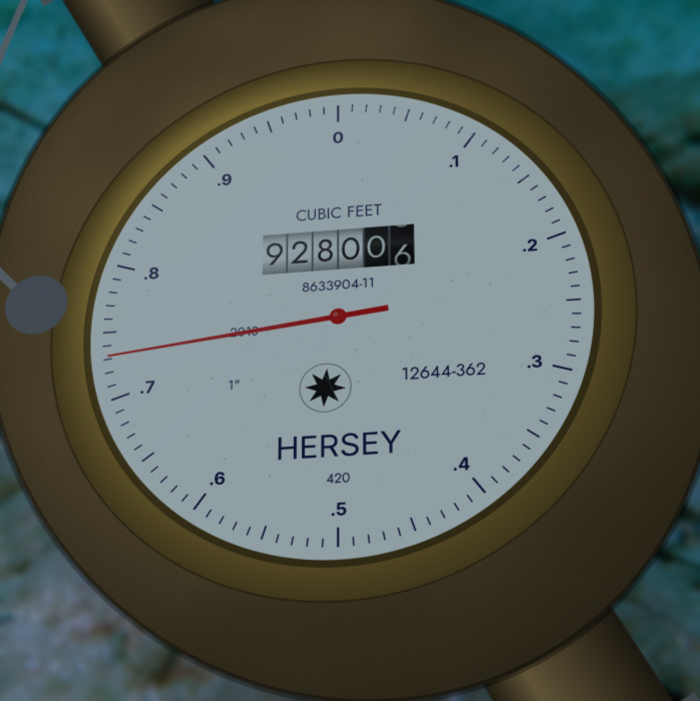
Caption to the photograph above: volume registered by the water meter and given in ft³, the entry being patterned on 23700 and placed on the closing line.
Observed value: 928005.73
